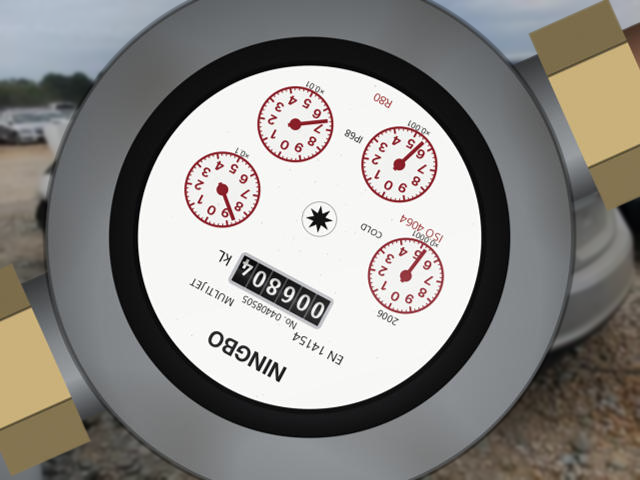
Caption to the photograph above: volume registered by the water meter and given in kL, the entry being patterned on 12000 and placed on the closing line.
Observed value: 6803.8655
